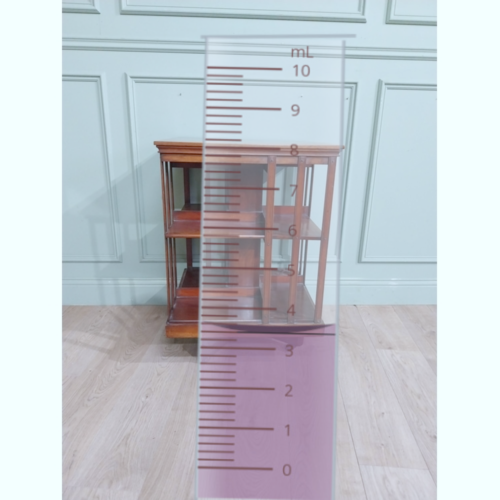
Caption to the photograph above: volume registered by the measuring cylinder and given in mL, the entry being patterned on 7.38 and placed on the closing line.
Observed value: 3.4
